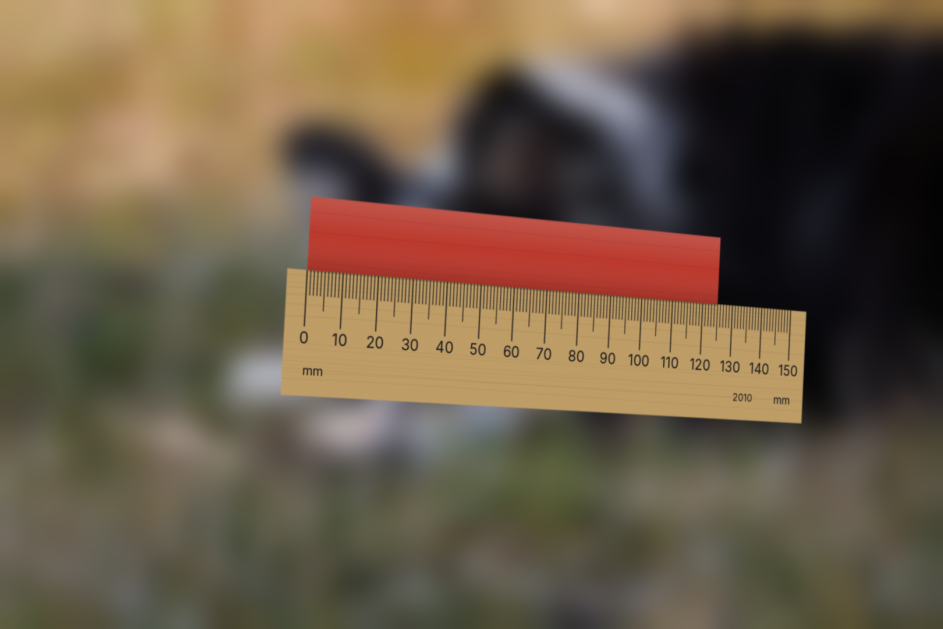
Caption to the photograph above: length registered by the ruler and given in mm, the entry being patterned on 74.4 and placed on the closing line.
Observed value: 125
